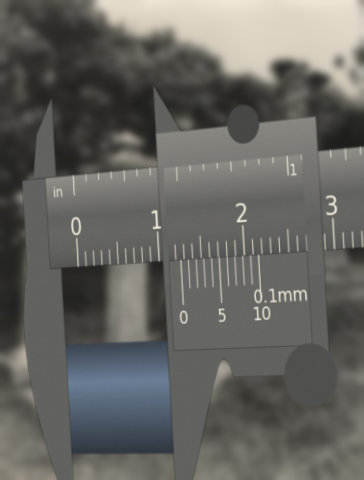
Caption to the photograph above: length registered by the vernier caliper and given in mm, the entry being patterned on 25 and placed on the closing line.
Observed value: 12.6
